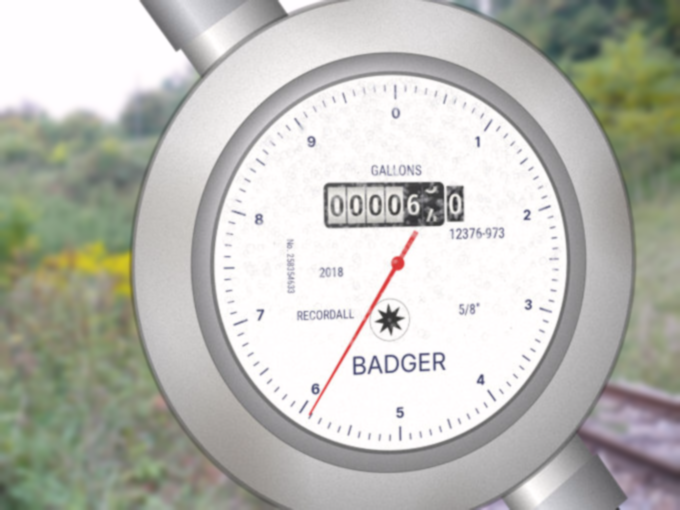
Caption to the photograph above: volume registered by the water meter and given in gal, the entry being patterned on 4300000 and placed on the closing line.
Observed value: 635.9
